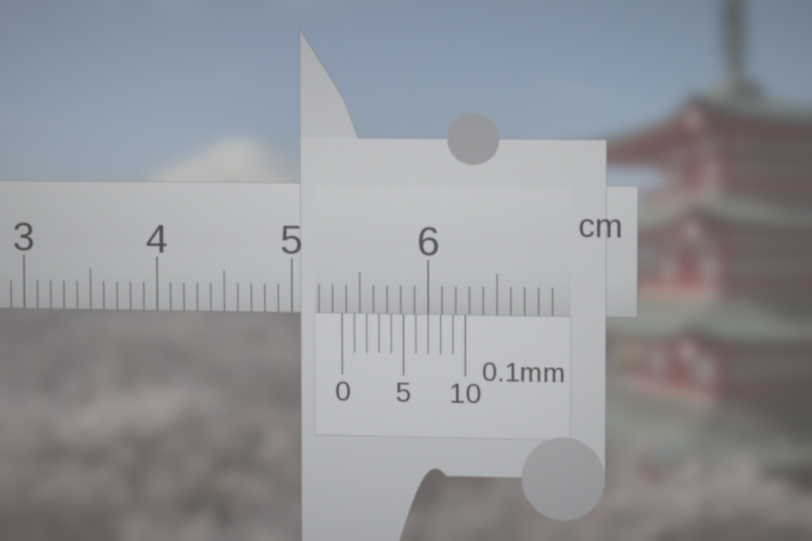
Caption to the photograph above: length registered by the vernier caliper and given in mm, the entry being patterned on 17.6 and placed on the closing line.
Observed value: 53.7
